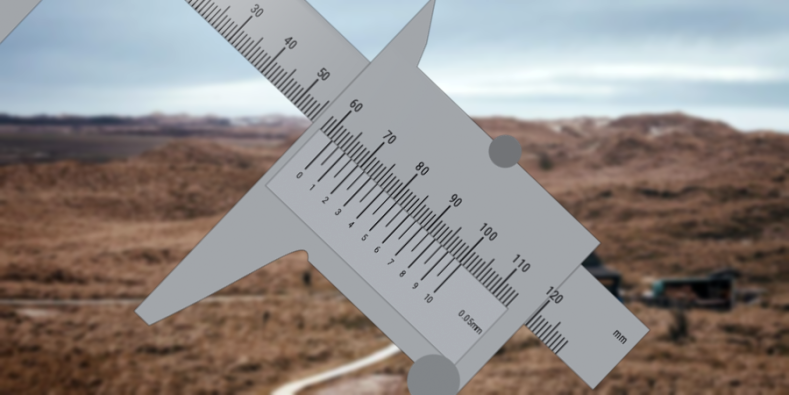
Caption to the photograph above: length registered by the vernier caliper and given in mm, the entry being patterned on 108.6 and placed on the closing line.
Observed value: 61.5
